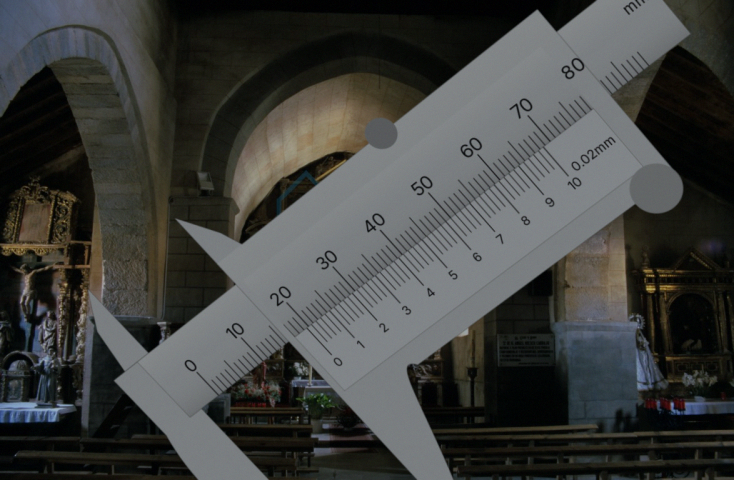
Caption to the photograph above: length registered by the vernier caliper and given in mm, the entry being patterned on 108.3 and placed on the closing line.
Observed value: 19.6
